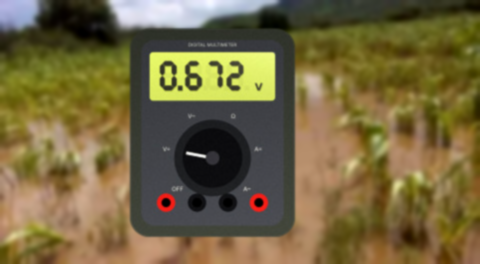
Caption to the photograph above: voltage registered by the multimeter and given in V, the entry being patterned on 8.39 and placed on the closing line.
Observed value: 0.672
